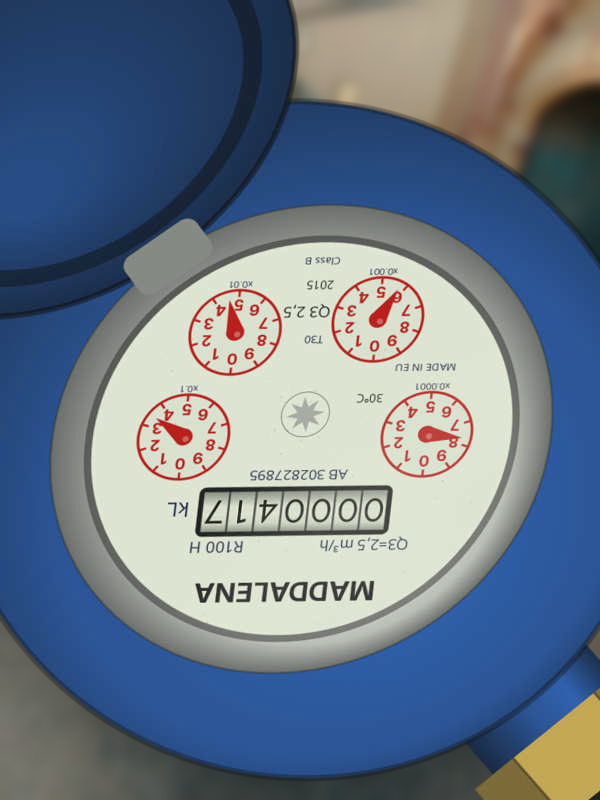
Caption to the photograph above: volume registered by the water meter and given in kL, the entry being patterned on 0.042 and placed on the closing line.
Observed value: 417.3457
